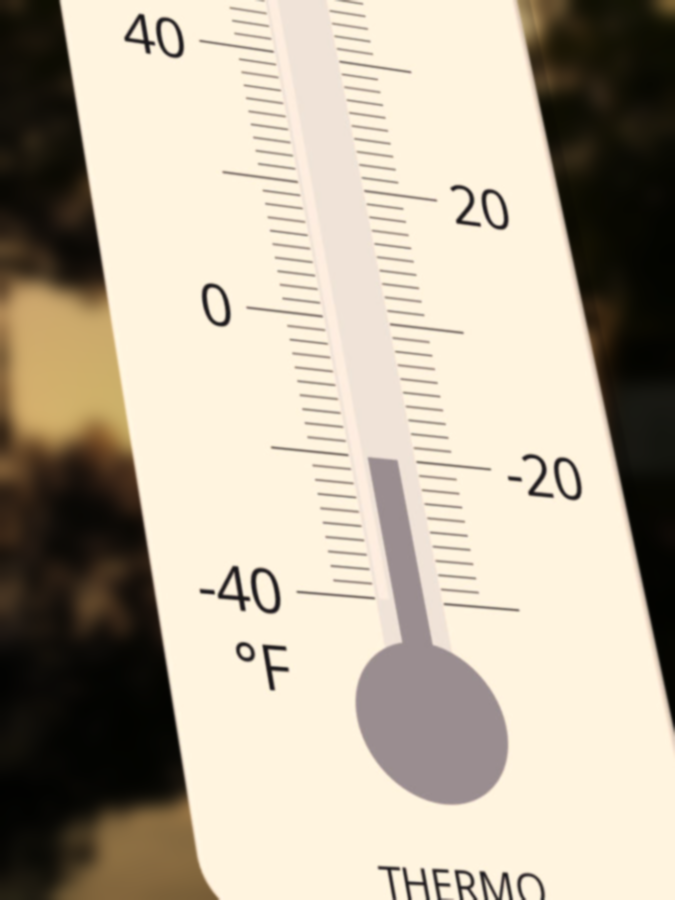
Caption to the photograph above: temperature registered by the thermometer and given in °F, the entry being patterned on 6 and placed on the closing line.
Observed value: -20
